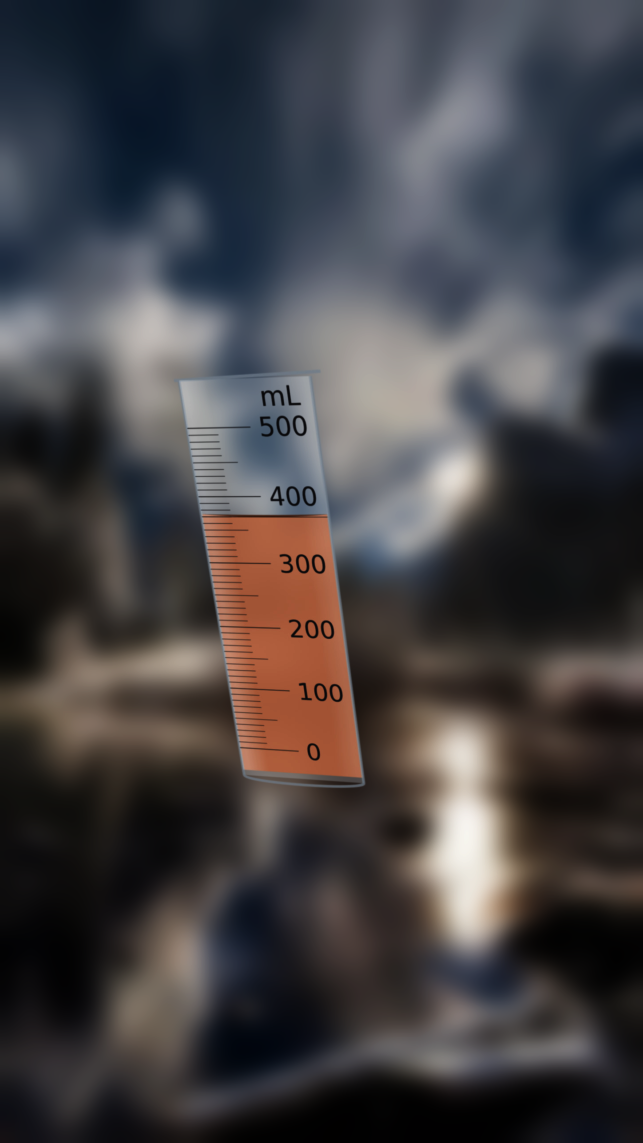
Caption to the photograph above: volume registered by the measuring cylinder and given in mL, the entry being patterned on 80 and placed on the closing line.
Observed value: 370
